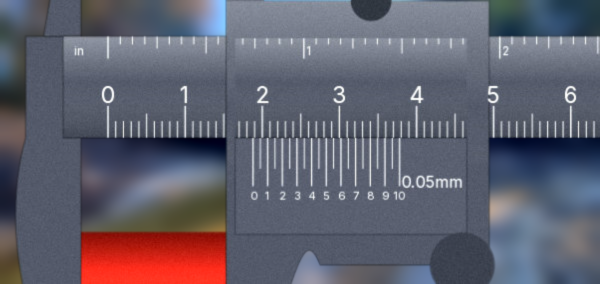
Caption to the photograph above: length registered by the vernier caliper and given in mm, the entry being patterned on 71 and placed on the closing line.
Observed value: 18.8
